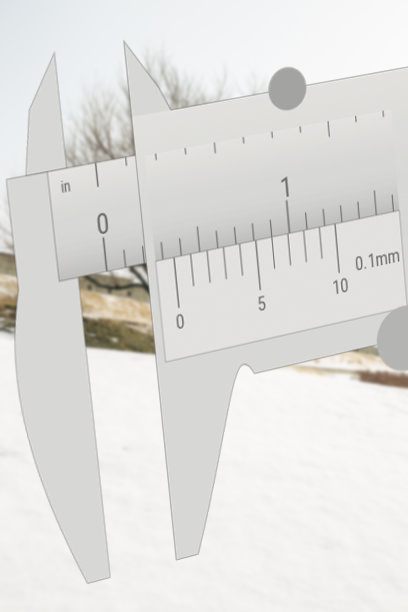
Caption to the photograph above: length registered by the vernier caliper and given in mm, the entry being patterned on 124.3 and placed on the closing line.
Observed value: 3.6
